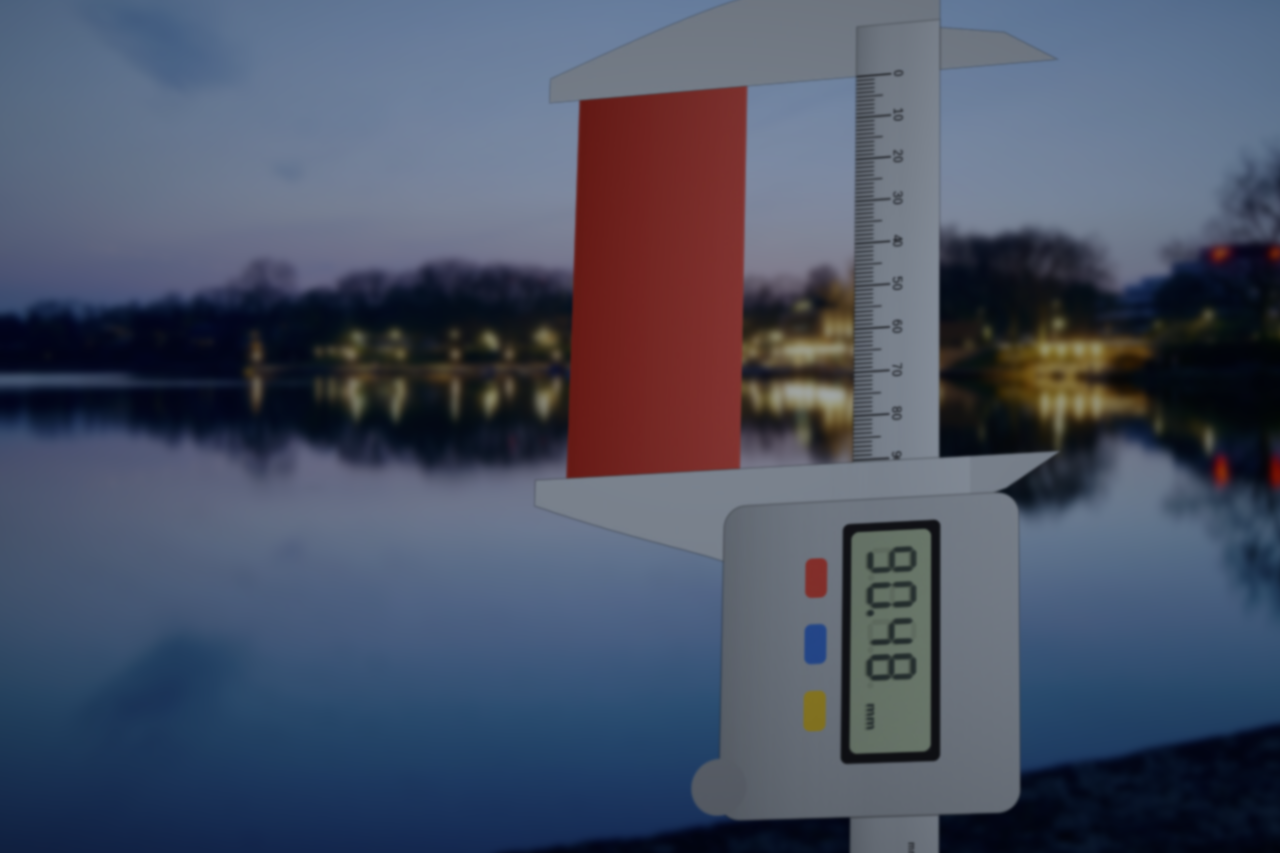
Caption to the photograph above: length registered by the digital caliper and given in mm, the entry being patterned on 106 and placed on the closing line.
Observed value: 90.48
